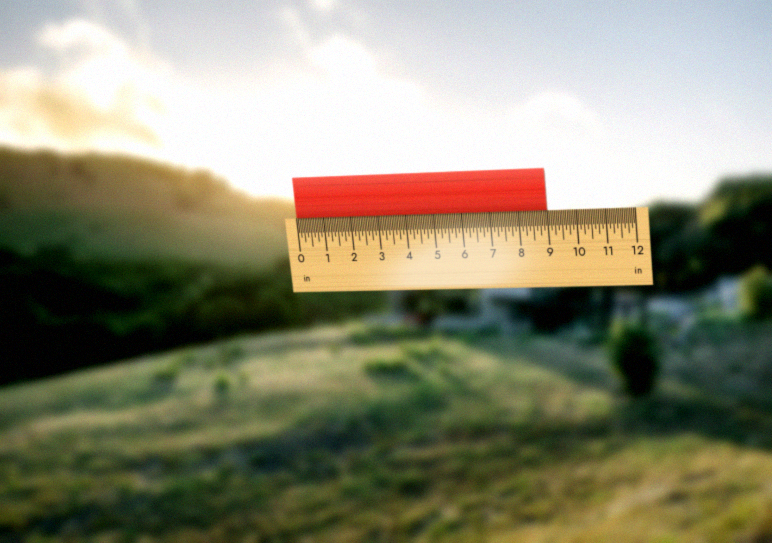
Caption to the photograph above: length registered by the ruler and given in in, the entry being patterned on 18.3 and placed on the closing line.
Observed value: 9
